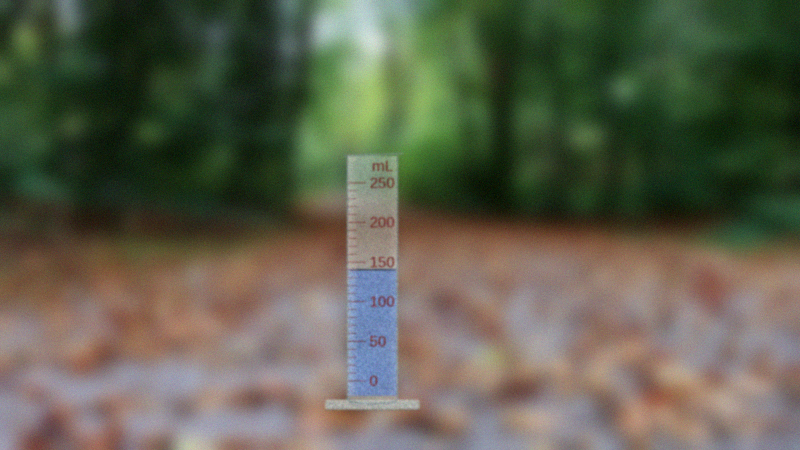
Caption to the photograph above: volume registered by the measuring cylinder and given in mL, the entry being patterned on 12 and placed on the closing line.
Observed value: 140
